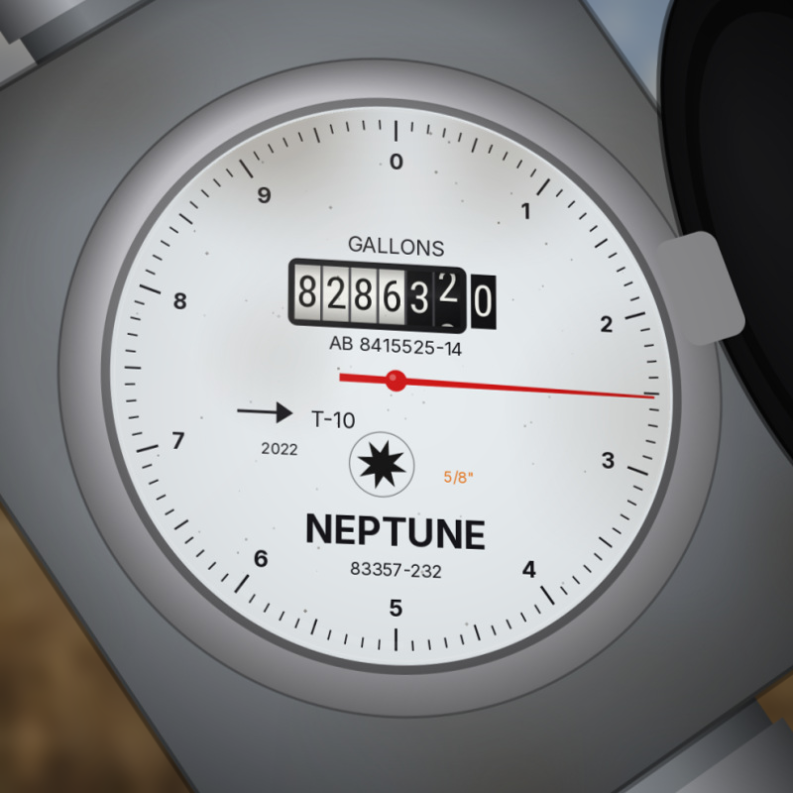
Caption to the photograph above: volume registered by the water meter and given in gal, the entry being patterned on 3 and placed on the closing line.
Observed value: 8286322.5
